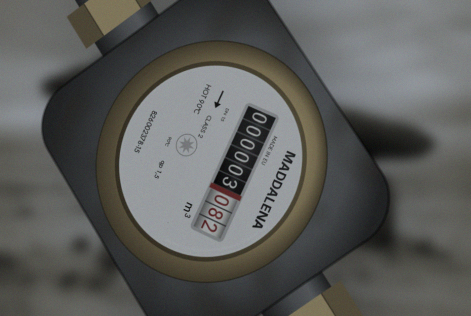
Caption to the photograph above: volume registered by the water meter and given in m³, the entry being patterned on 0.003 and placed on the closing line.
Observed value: 3.082
